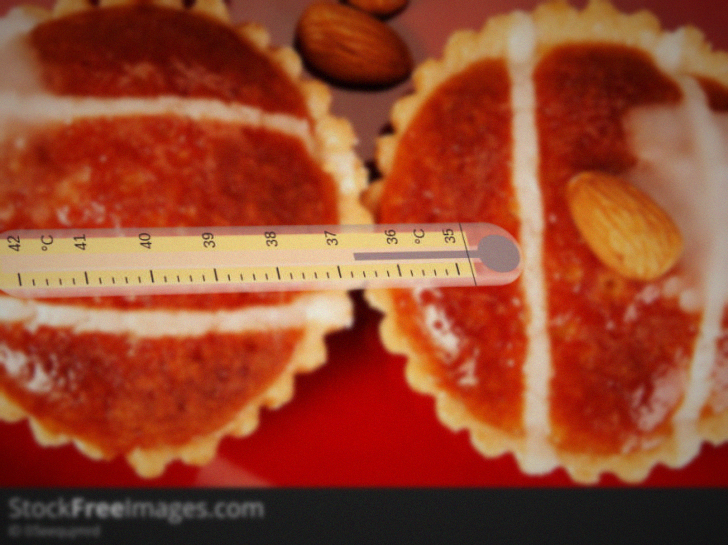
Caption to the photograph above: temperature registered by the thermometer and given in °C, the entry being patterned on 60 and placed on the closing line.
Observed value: 36.7
